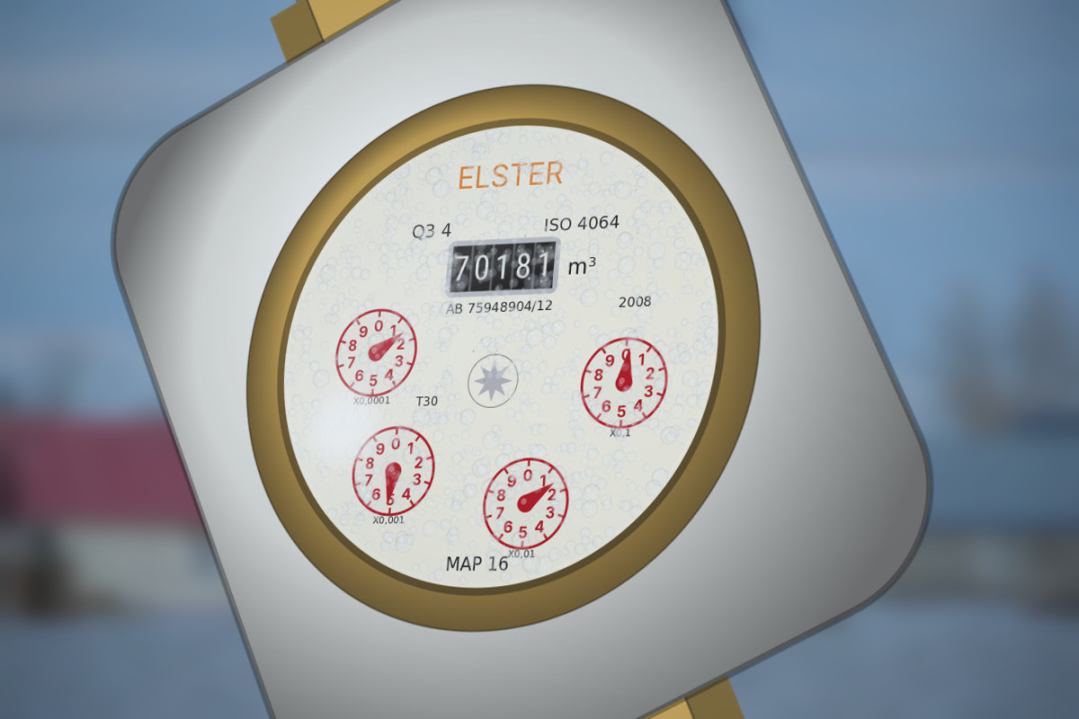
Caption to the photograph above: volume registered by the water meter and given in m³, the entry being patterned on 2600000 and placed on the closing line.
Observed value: 70181.0151
